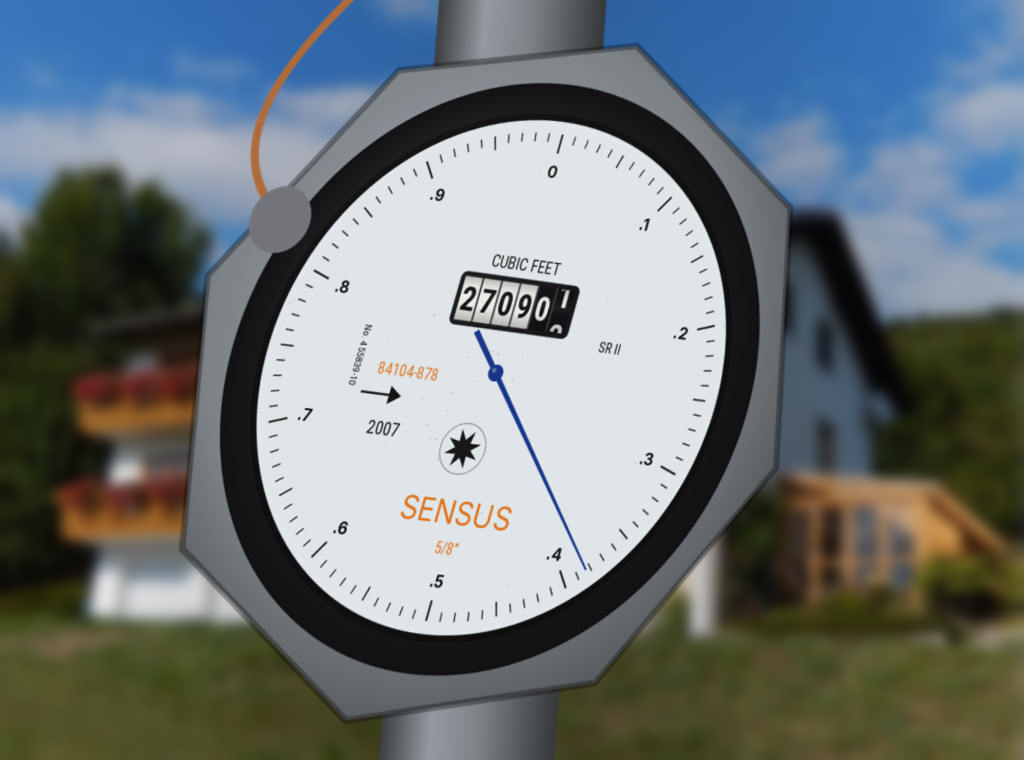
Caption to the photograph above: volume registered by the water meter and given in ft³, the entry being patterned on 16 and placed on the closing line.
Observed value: 270901.38
